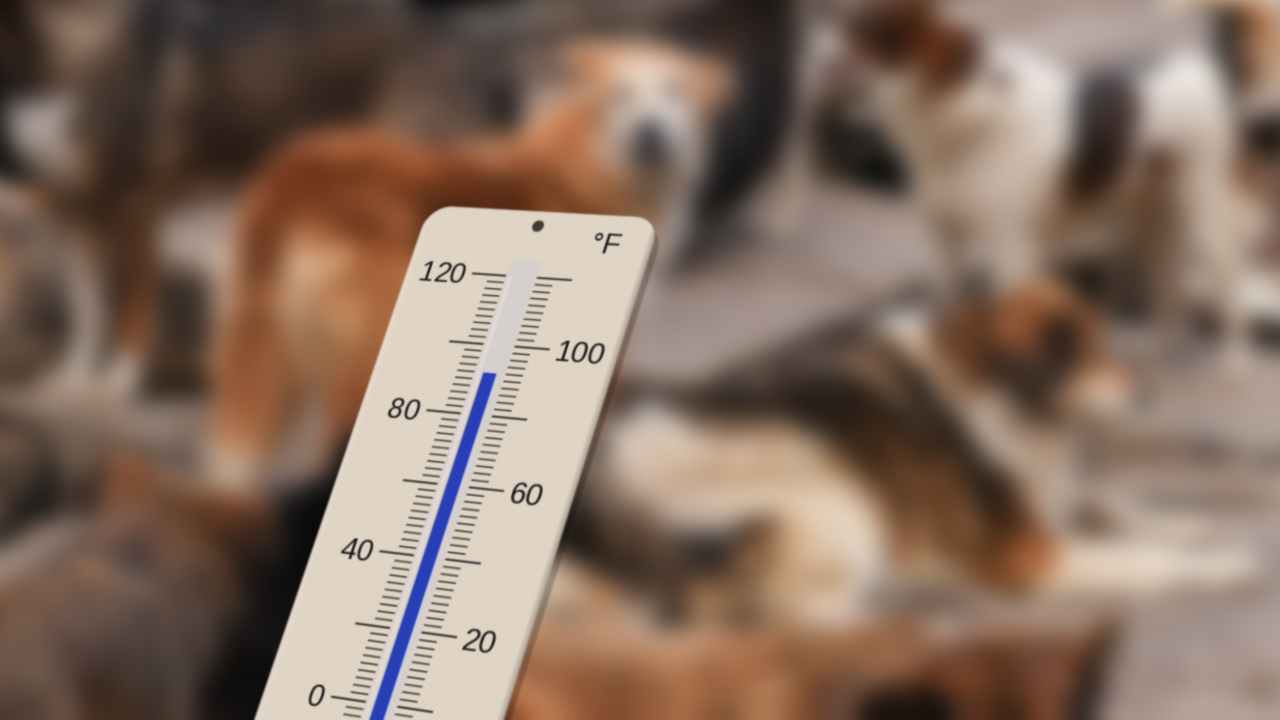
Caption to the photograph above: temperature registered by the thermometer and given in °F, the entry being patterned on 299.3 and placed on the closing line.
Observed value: 92
